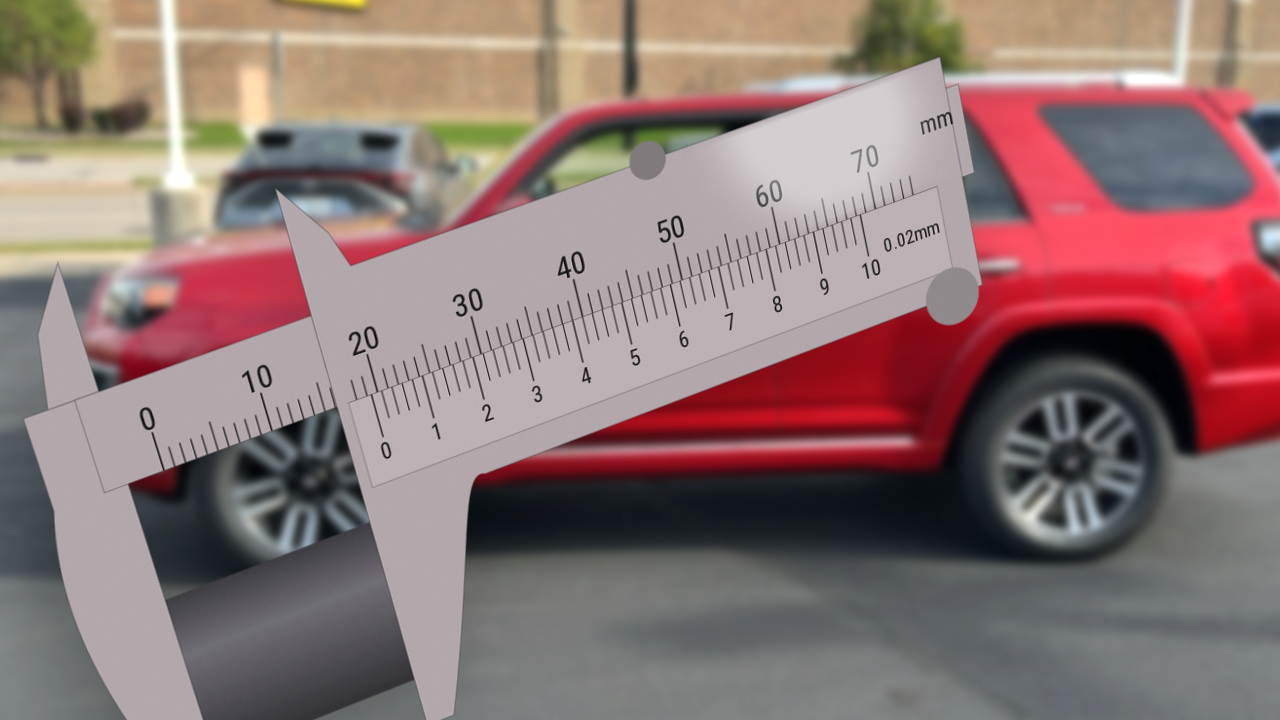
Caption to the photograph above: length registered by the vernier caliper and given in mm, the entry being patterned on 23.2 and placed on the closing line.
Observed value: 19.4
